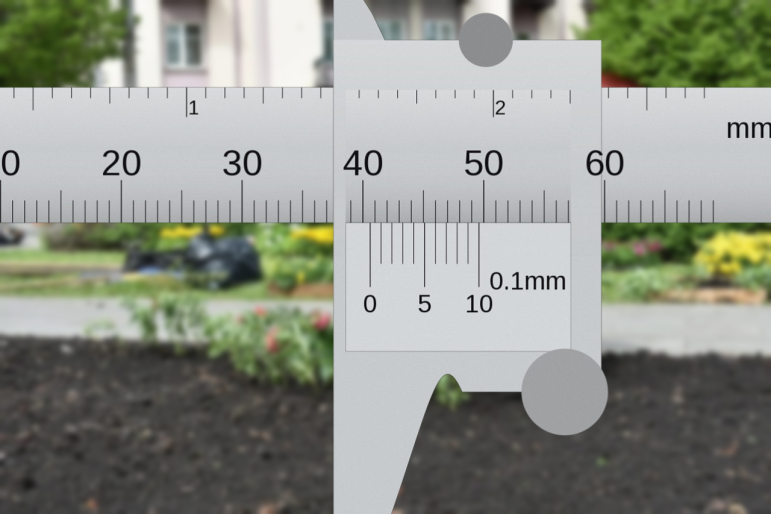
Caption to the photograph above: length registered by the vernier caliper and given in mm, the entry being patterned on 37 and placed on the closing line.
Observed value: 40.6
